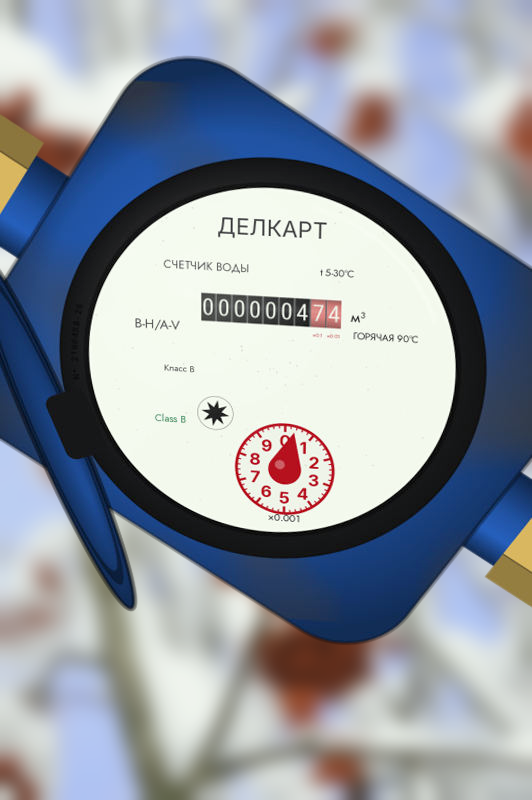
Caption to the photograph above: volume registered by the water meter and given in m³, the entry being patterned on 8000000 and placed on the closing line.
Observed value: 4.740
